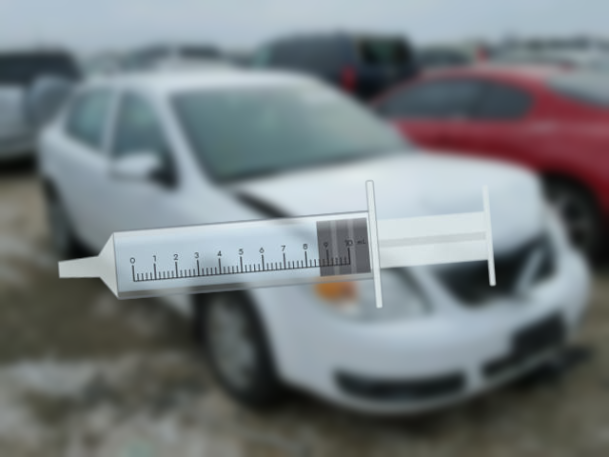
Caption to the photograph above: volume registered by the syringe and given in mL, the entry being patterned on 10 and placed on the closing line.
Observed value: 8.6
